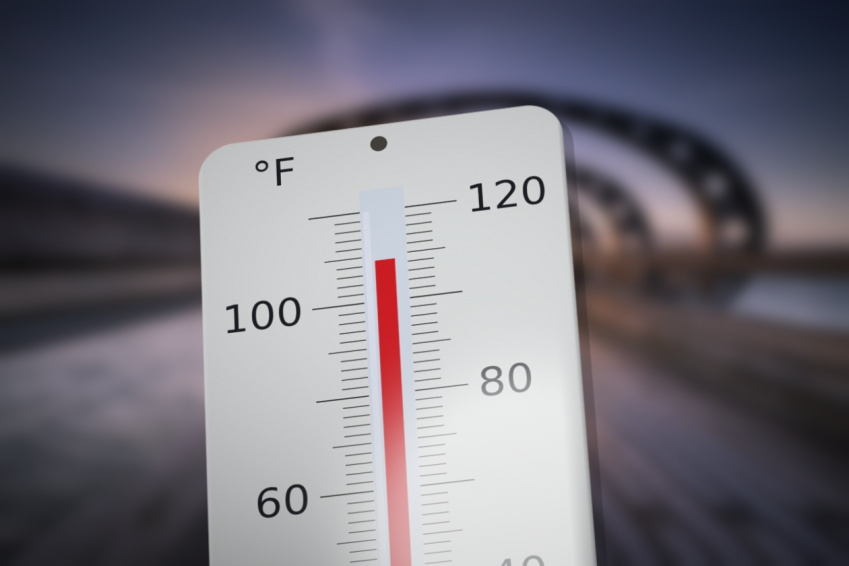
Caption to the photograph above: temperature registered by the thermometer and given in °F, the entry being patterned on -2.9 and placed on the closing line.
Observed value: 109
